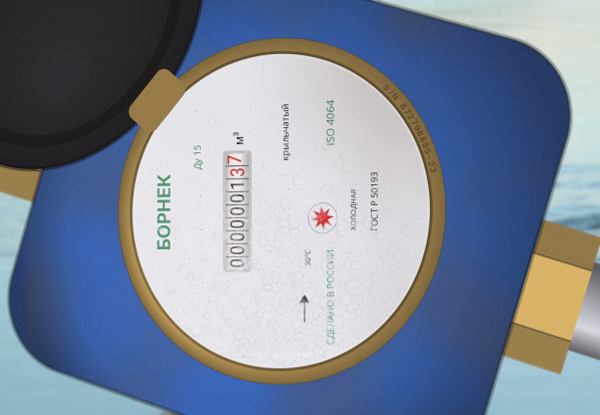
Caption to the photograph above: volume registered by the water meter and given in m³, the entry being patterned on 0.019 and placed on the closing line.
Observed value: 1.37
